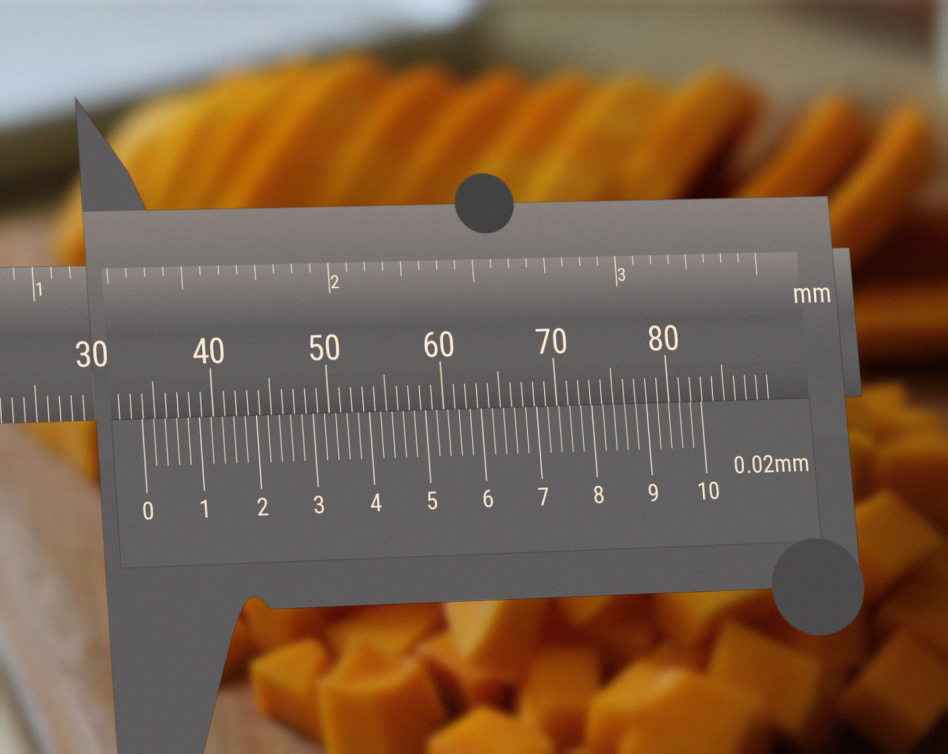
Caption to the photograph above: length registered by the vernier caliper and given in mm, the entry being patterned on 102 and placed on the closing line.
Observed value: 33.9
